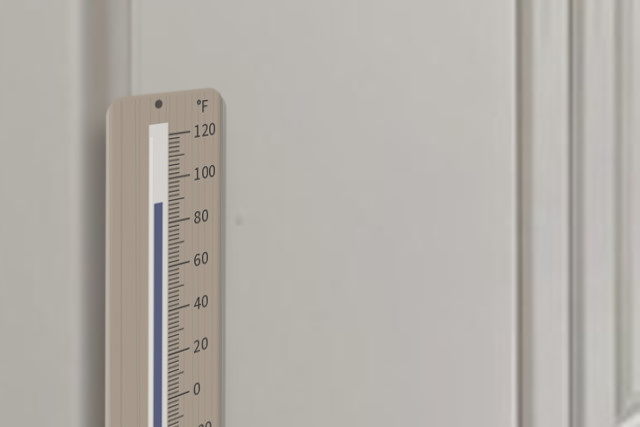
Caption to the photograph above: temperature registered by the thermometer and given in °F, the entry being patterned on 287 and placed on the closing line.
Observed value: 90
